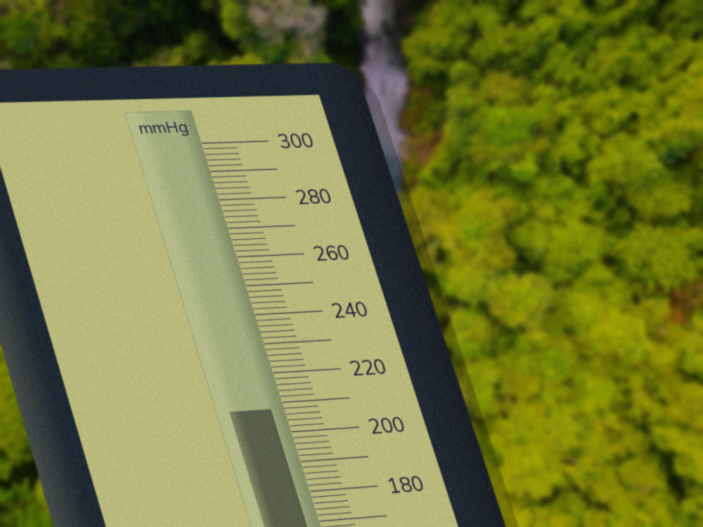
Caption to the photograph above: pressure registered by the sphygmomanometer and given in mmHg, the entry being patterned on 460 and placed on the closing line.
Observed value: 208
